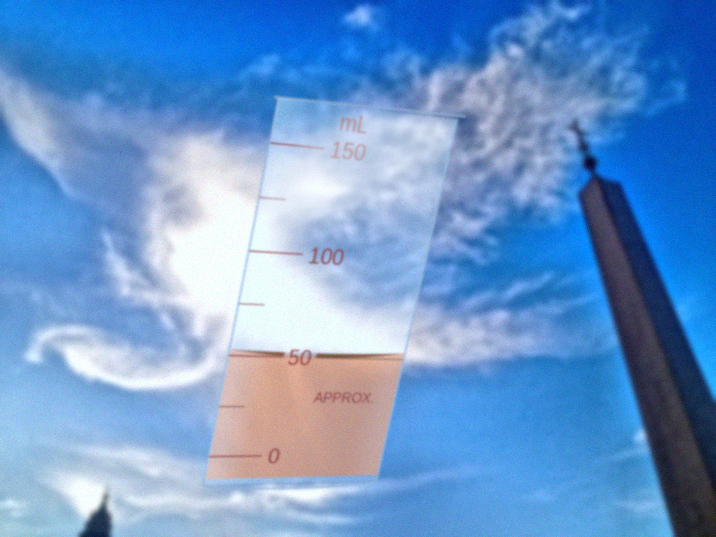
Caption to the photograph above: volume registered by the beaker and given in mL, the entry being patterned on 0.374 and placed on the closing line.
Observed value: 50
